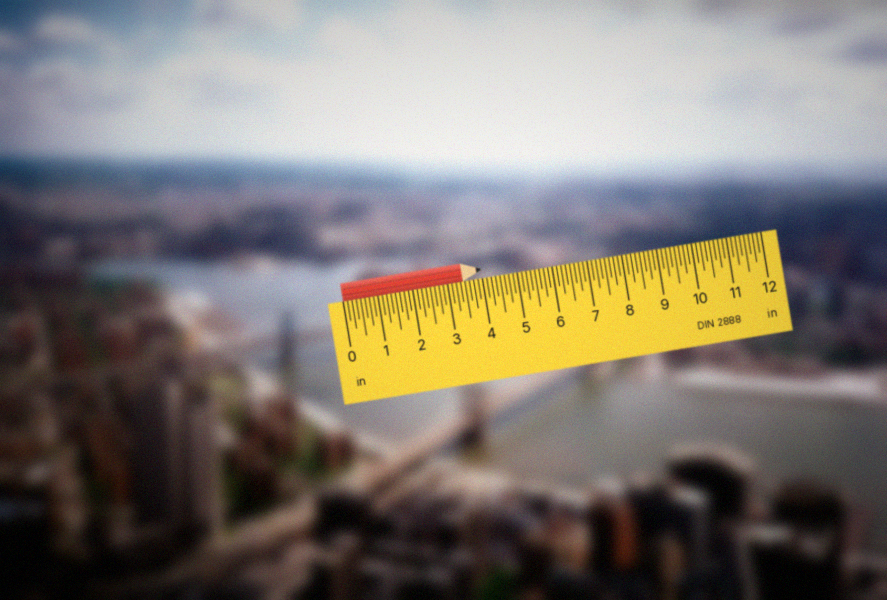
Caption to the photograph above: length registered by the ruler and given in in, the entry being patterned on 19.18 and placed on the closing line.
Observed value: 4
